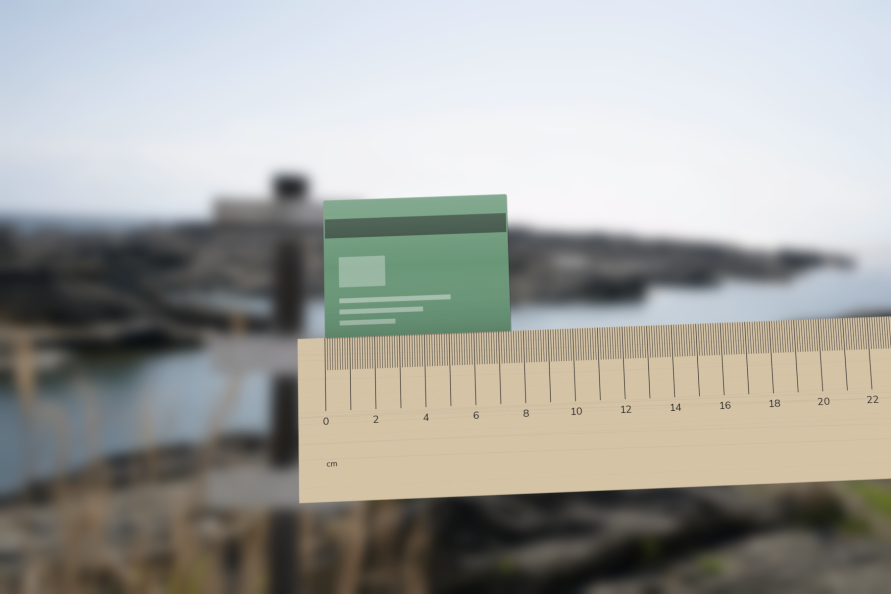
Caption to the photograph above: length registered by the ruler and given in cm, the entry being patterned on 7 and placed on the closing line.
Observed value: 7.5
